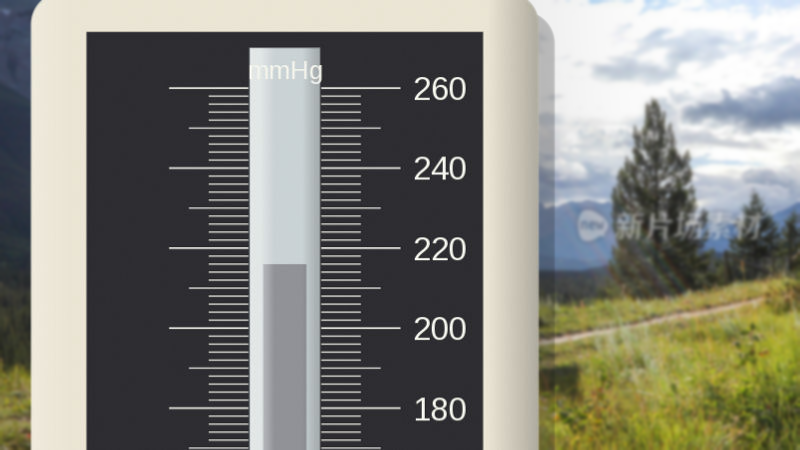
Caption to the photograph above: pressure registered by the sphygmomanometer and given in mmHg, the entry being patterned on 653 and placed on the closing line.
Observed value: 216
